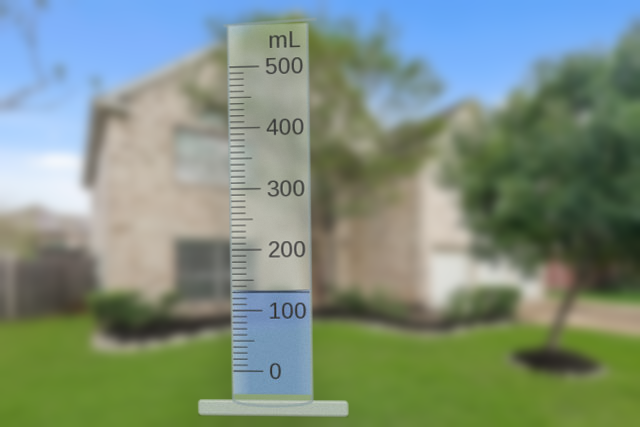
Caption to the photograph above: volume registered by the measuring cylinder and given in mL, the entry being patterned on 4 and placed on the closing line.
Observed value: 130
